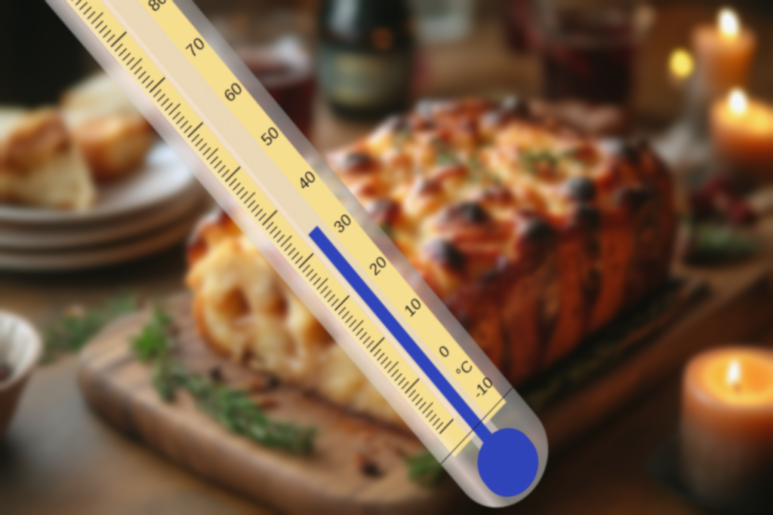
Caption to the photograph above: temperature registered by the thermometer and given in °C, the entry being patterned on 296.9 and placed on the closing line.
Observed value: 33
